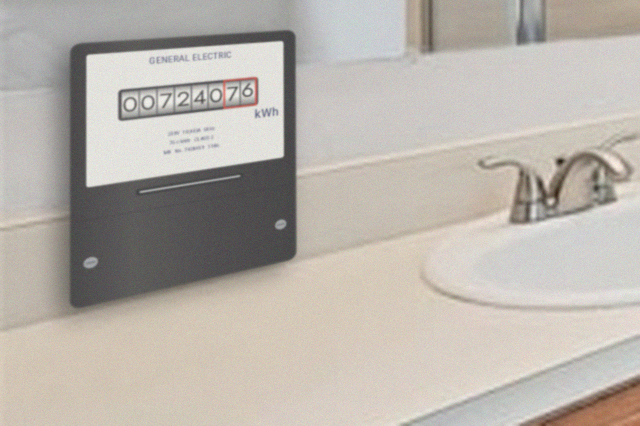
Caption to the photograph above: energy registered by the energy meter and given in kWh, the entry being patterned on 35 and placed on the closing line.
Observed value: 7240.76
